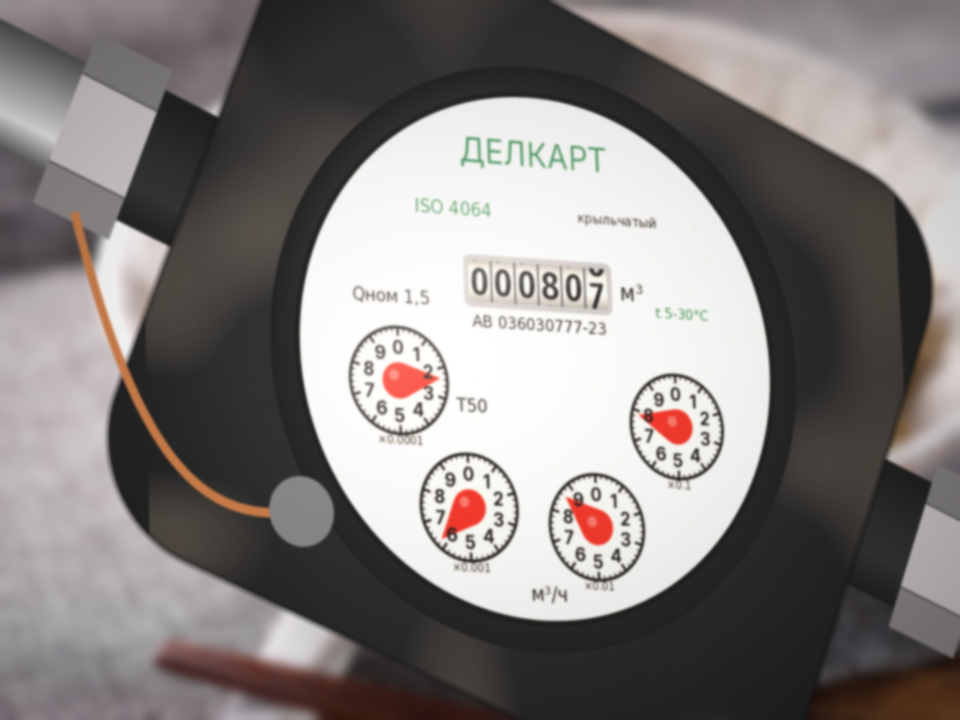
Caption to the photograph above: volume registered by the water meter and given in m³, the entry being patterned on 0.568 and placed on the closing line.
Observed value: 806.7862
